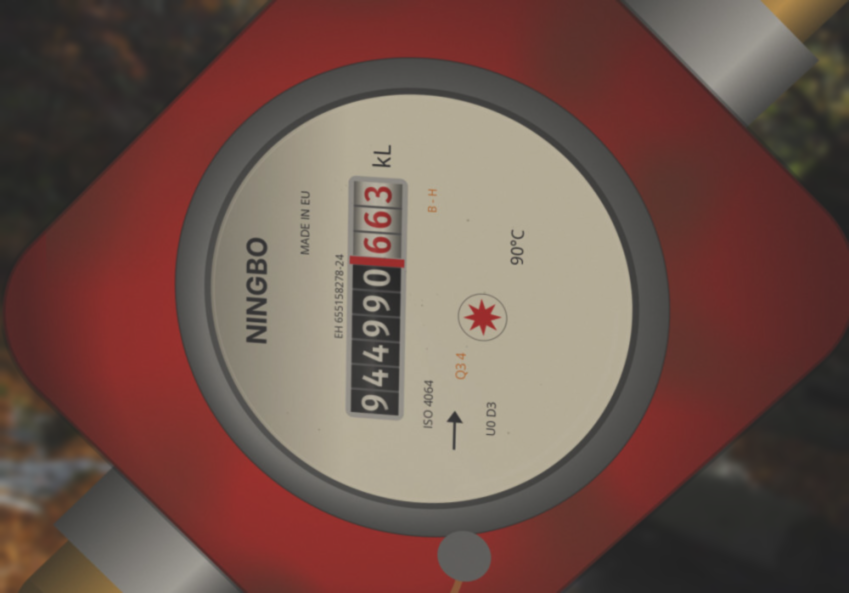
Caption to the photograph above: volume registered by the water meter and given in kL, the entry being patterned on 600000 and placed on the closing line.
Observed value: 944990.663
